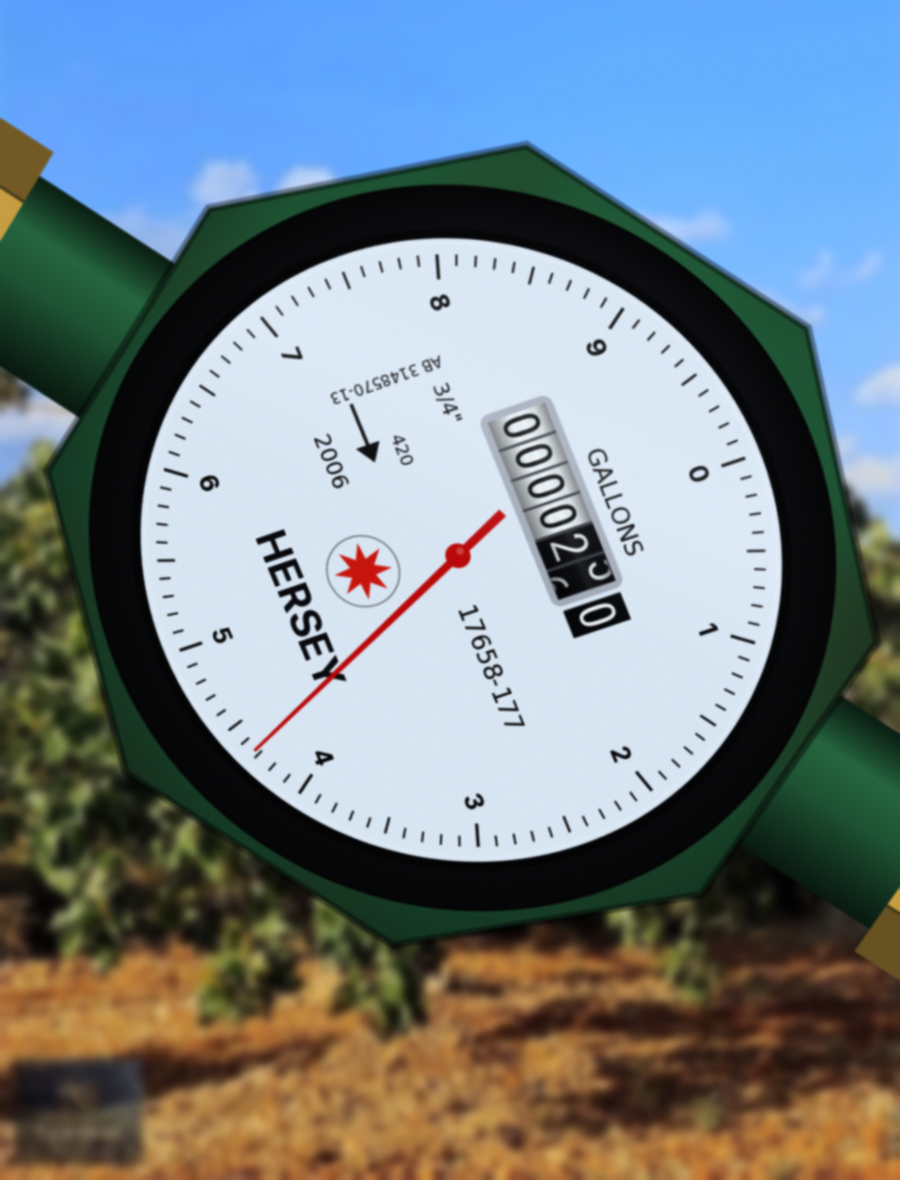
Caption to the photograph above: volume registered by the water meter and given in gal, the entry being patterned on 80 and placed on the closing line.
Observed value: 254.3
